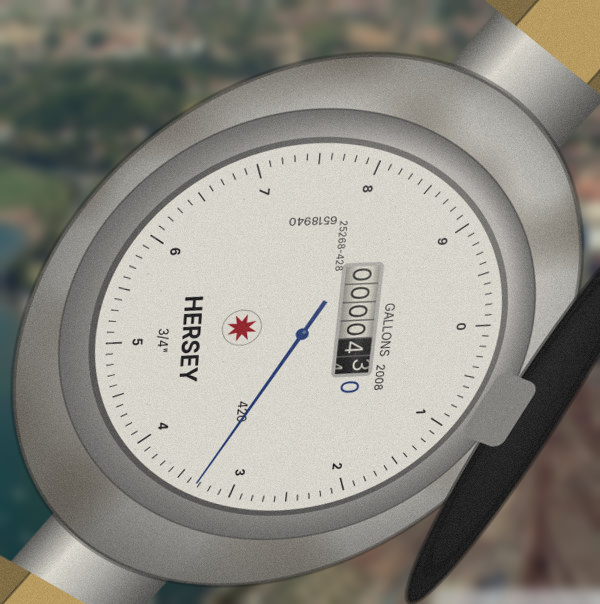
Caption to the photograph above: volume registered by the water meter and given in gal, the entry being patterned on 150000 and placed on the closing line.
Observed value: 433.3
